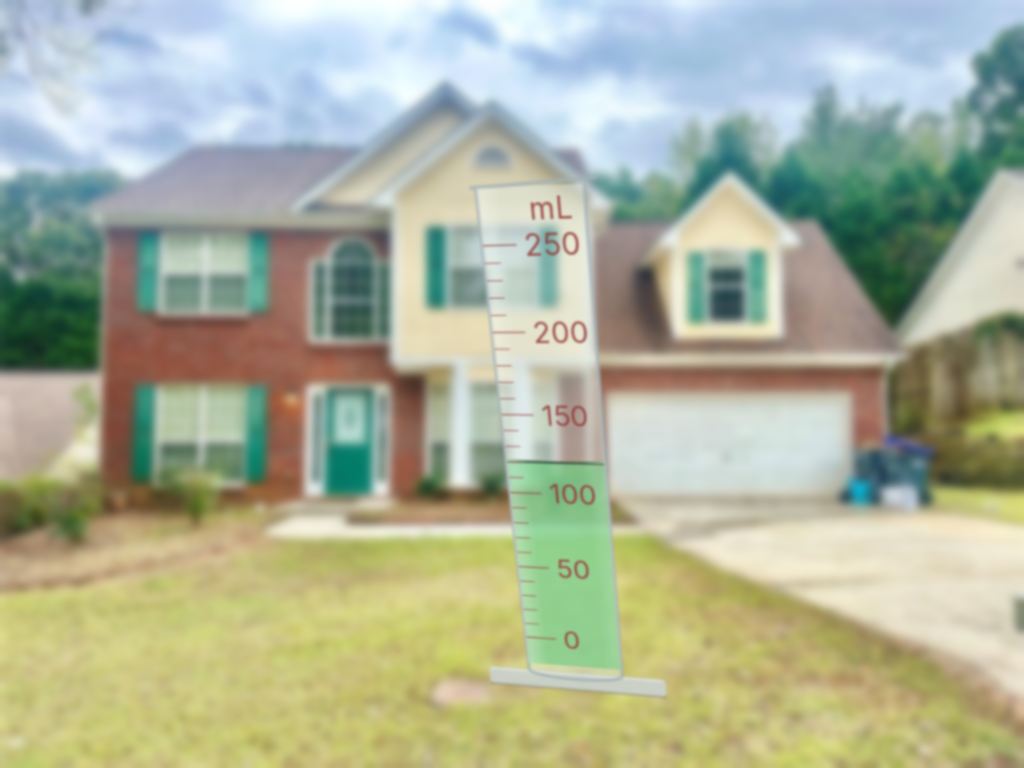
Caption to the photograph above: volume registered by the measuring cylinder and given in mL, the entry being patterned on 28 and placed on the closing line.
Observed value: 120
